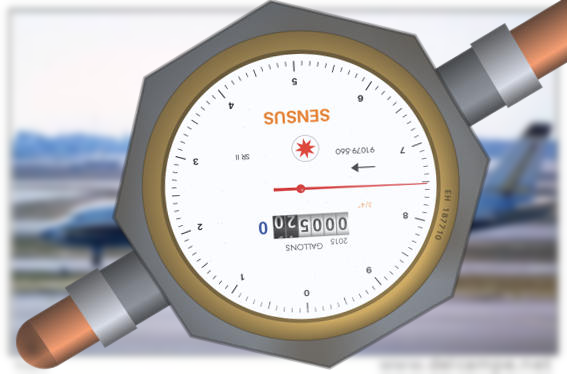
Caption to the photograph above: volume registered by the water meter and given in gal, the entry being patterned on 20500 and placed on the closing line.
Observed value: 5197.5
